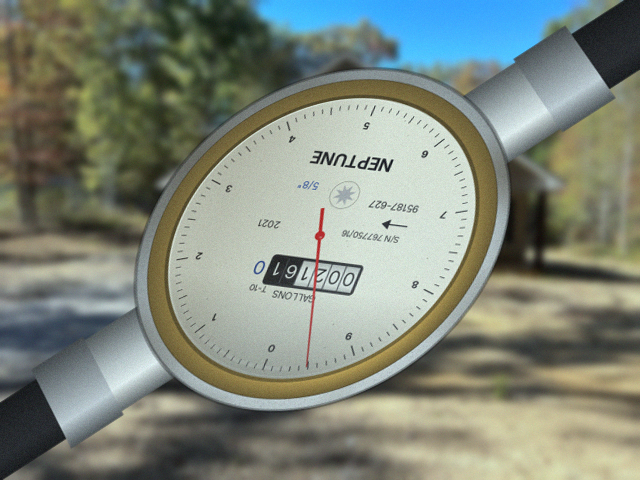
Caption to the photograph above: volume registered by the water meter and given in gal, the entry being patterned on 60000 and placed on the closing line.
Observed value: 21609.5
